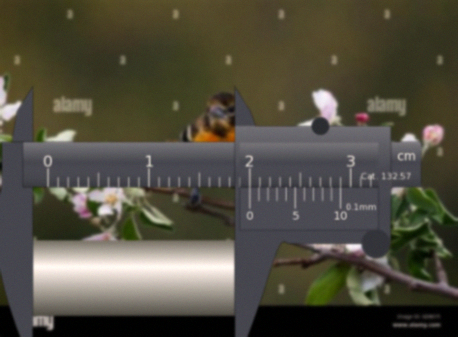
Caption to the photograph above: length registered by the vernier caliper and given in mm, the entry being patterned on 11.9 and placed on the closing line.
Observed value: 20.0
